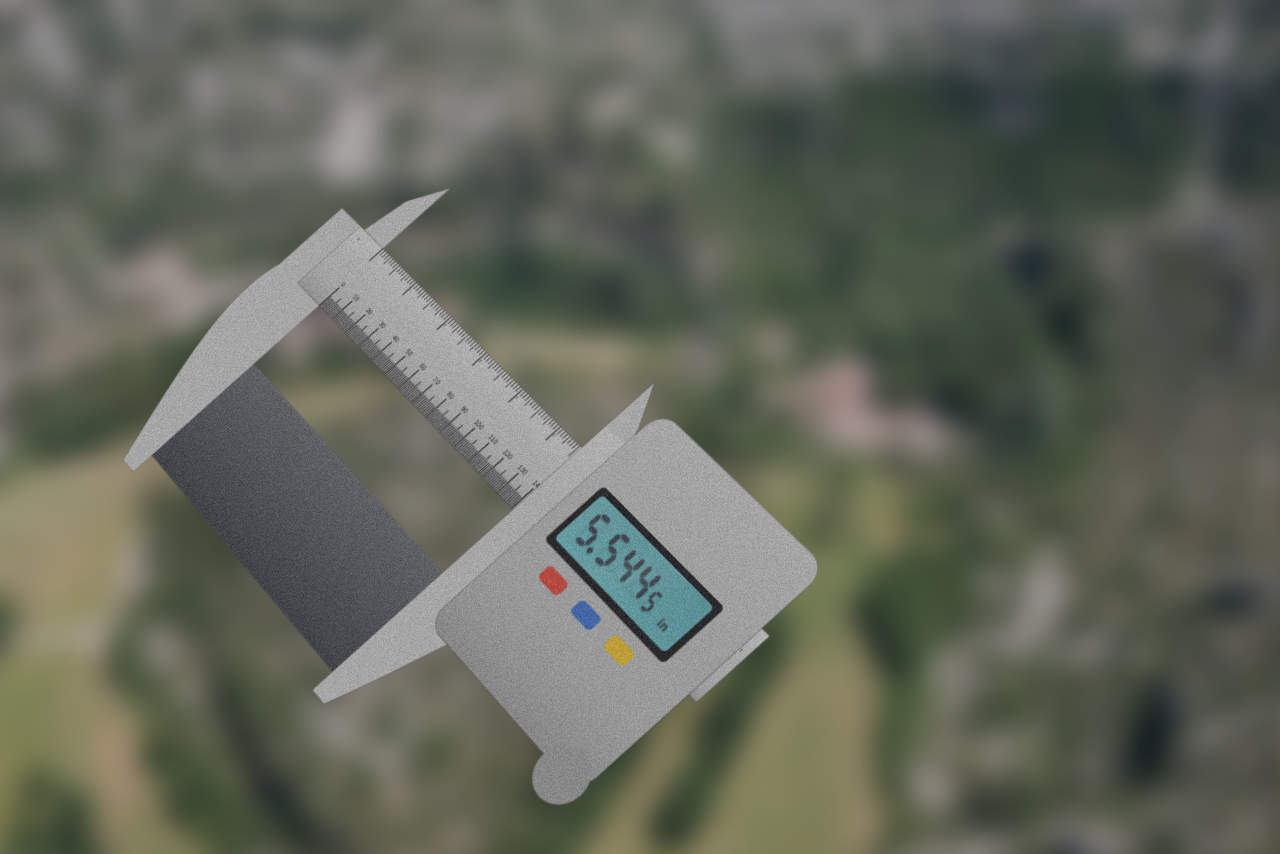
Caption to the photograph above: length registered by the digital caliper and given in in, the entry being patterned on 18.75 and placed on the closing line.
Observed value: 5.5445
